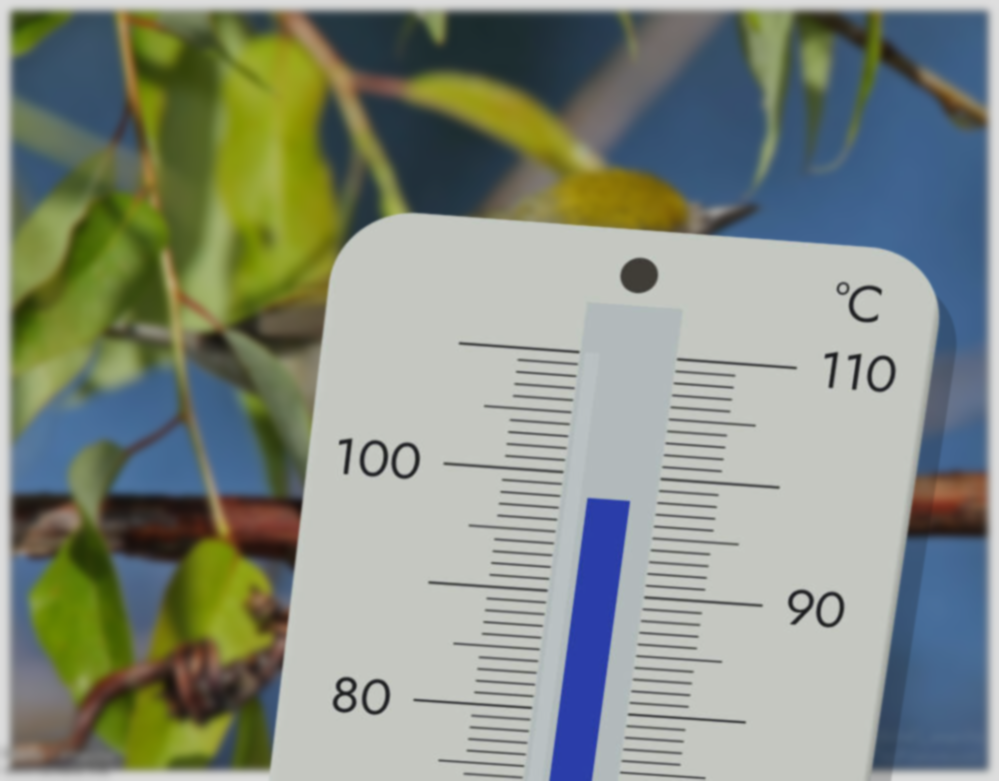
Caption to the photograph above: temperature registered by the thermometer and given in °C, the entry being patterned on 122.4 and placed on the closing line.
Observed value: 98
